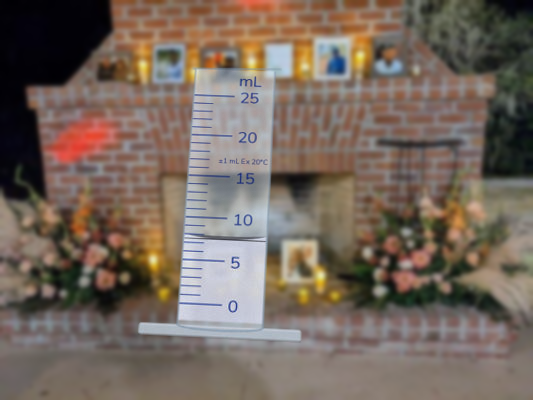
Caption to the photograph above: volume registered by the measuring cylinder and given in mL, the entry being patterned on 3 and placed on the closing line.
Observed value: 7.5
